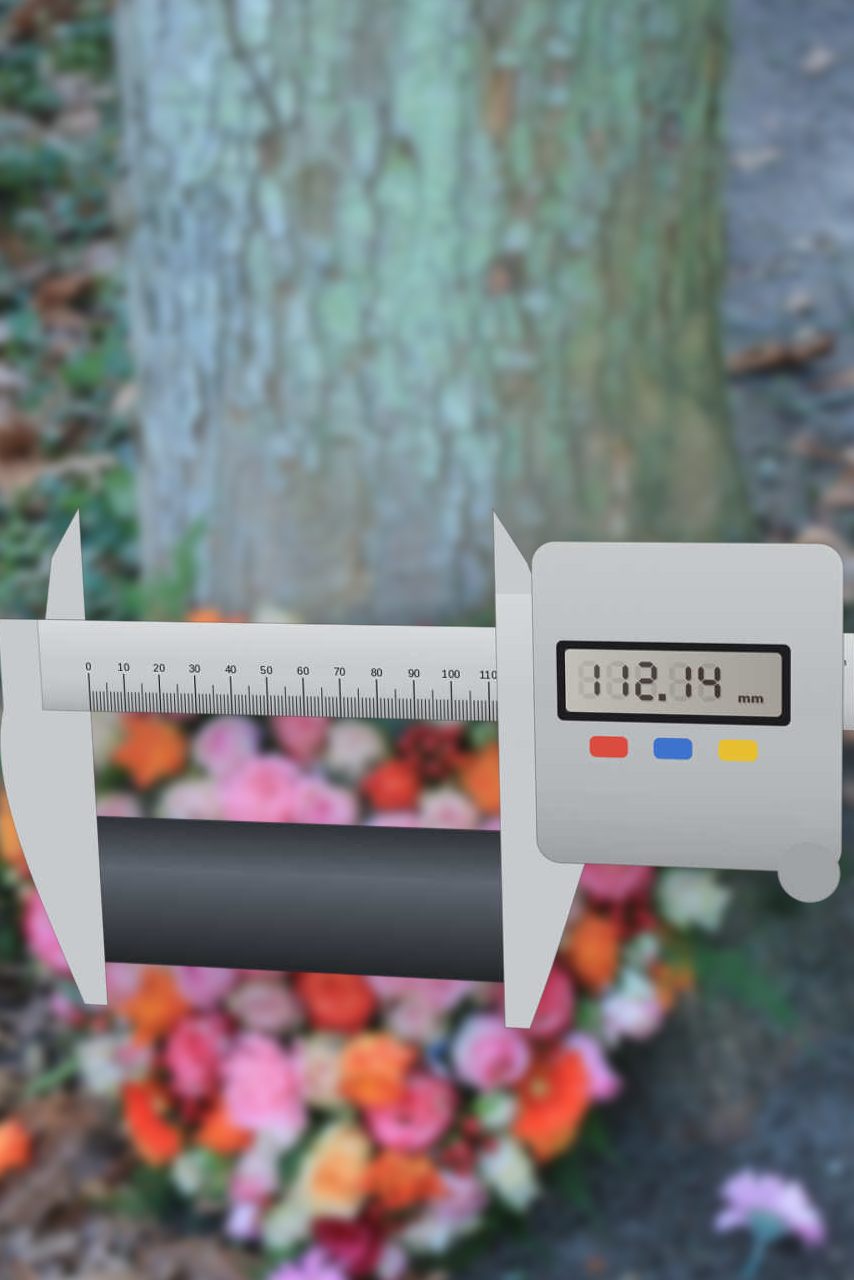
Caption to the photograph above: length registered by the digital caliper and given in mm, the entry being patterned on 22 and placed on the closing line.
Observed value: 112.14
